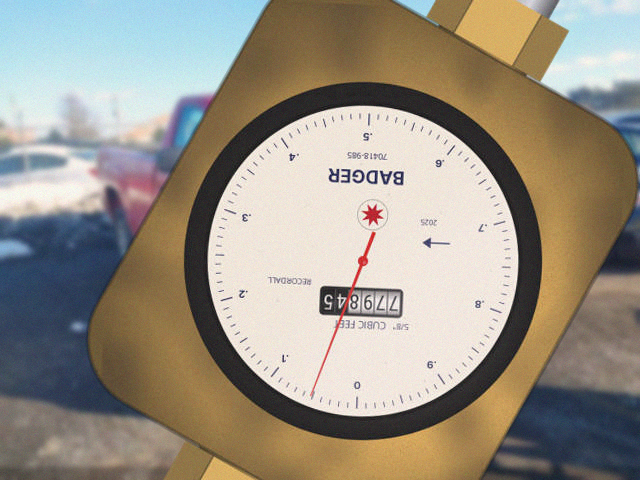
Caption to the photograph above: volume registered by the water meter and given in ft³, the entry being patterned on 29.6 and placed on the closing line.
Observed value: 779845.05
